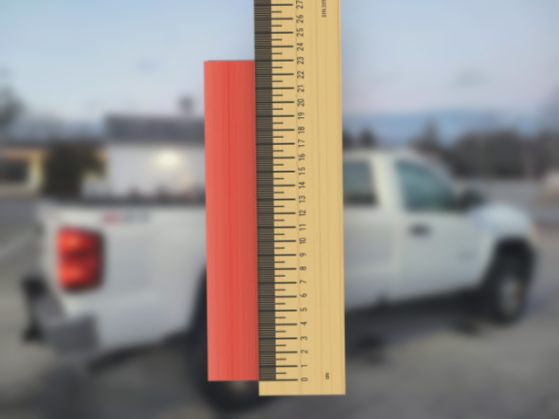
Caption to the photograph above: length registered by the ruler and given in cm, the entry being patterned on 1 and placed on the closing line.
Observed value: 23
